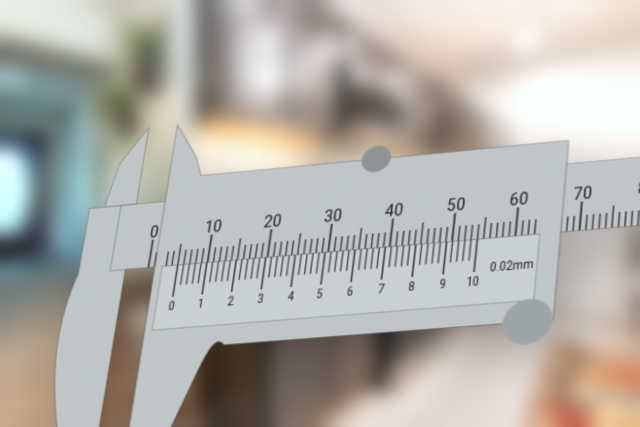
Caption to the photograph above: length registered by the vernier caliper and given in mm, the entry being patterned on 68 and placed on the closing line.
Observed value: 5.0
